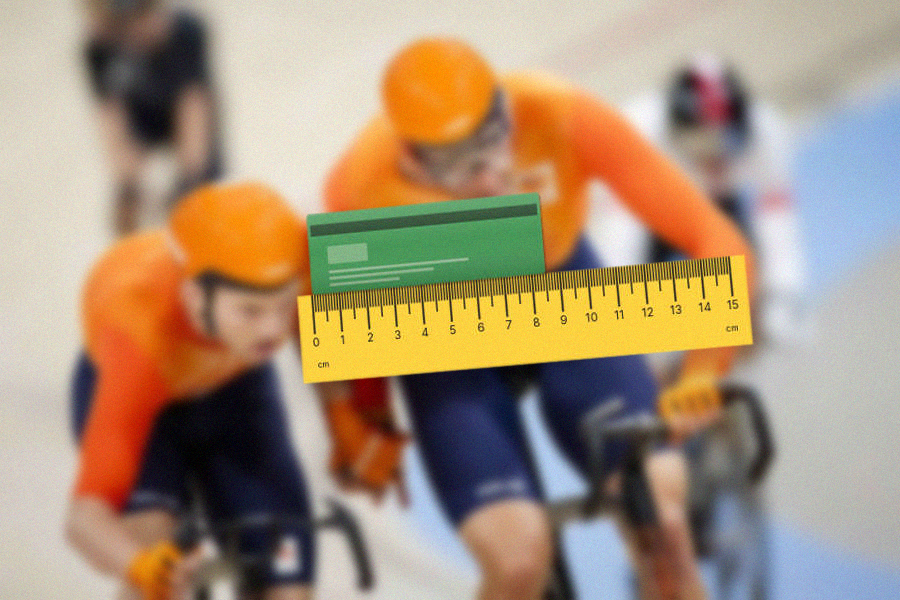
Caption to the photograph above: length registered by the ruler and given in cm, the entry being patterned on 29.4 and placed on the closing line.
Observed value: 8.5
